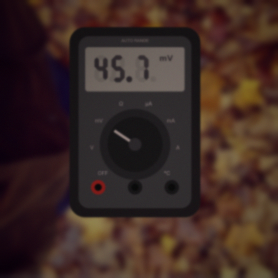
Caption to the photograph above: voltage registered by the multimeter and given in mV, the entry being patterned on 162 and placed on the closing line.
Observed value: 45.7
